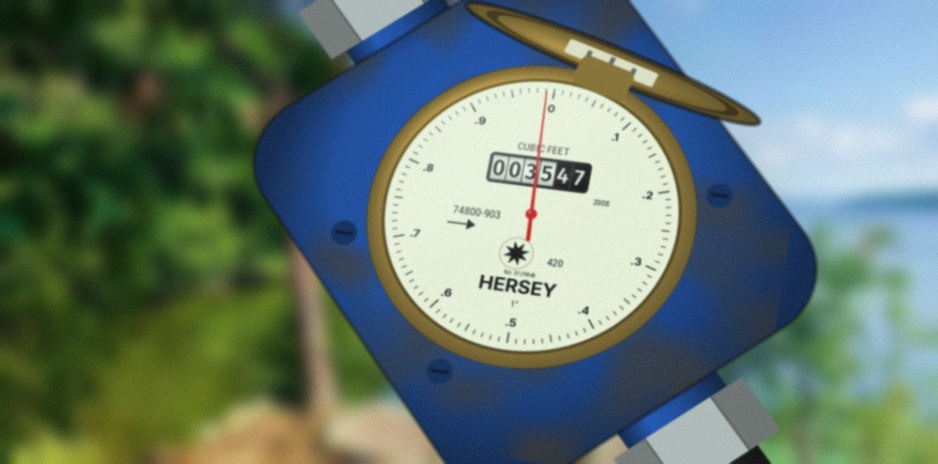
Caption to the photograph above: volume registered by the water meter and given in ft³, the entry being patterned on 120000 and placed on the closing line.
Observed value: 3546.99
